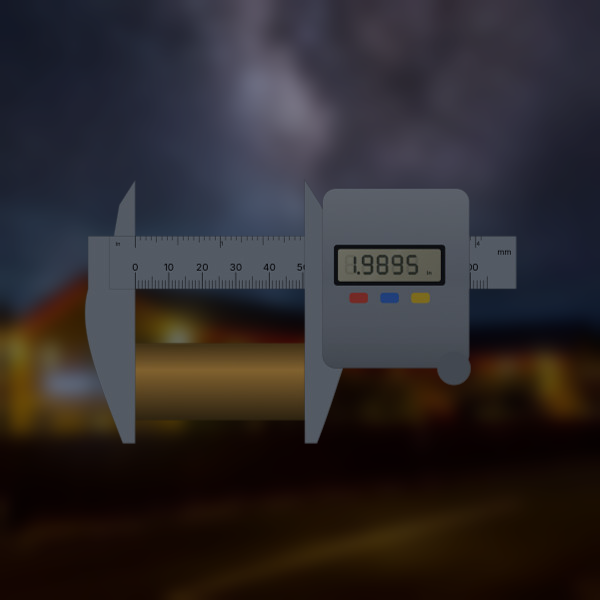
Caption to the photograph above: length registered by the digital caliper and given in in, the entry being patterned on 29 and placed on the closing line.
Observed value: 1.9895
